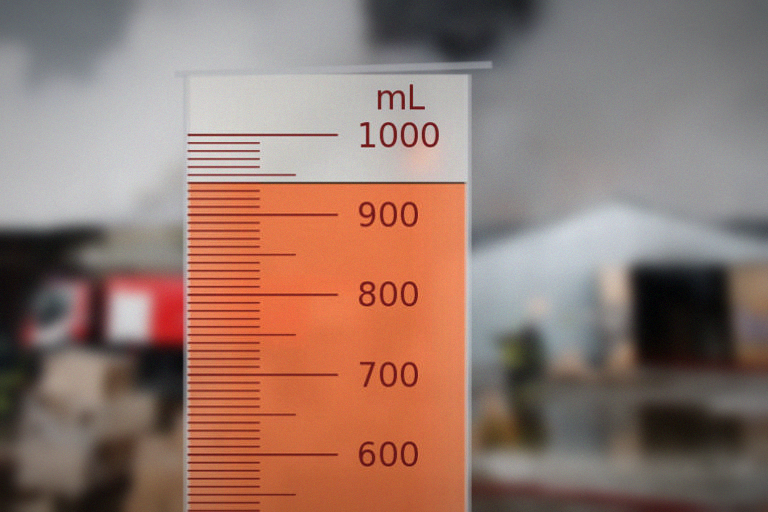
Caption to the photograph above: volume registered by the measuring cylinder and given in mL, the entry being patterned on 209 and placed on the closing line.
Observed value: 940
